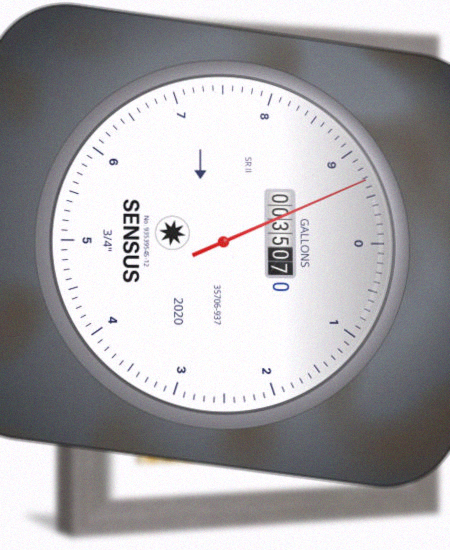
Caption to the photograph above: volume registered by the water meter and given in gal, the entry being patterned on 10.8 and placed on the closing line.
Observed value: 35069.3
